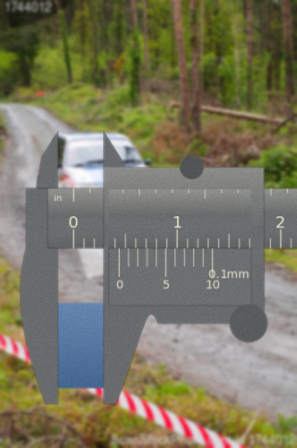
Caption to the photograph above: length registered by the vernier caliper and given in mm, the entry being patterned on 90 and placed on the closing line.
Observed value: 4.4
